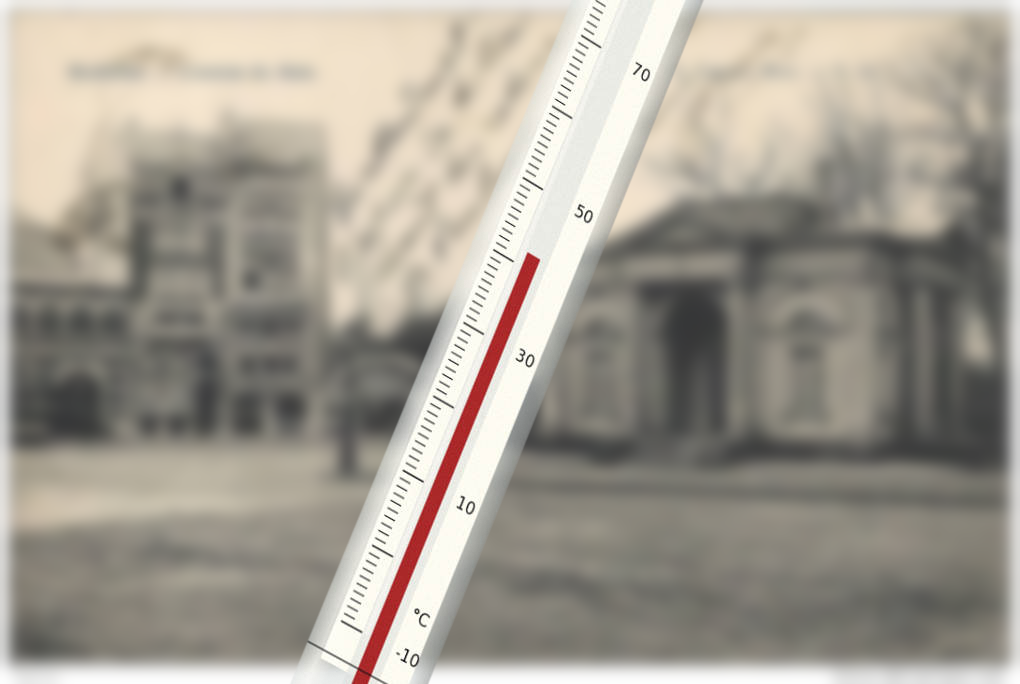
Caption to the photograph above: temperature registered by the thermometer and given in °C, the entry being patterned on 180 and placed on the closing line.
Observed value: 42
